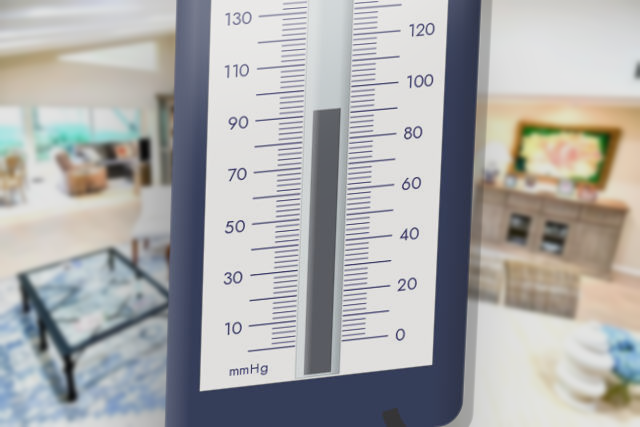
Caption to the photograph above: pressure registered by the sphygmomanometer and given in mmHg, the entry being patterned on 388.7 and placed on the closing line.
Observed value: 92
